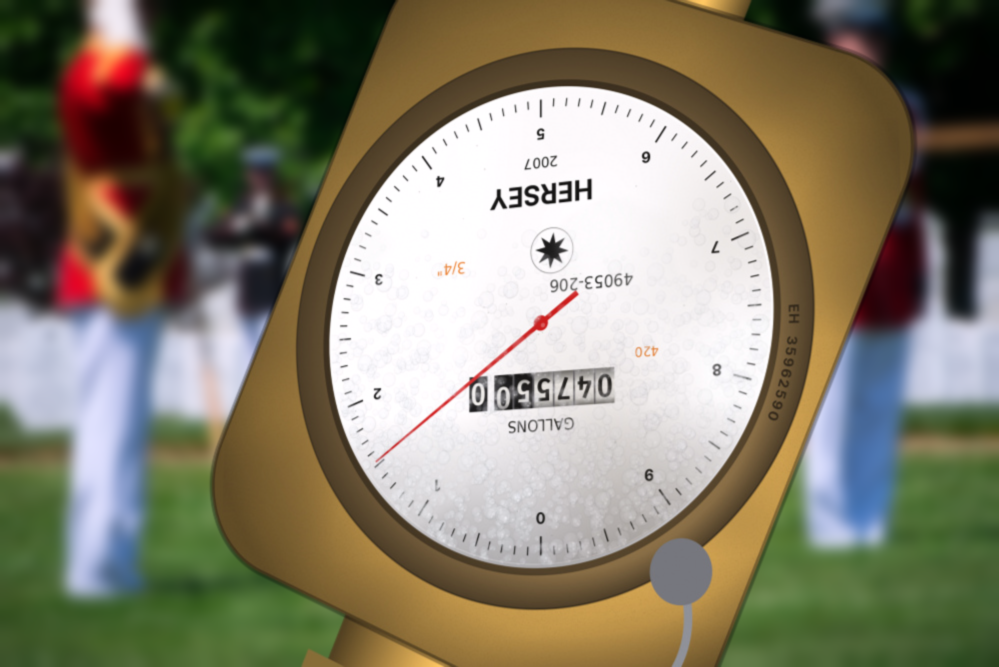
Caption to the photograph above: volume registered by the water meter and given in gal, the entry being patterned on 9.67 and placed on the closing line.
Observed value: 475501.5
